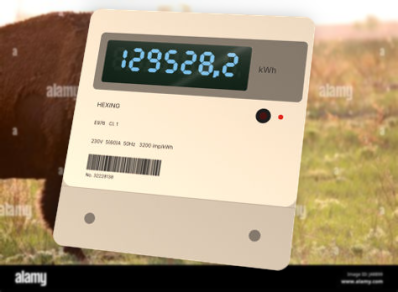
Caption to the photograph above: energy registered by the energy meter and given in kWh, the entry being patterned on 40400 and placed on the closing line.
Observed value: 129528.2
